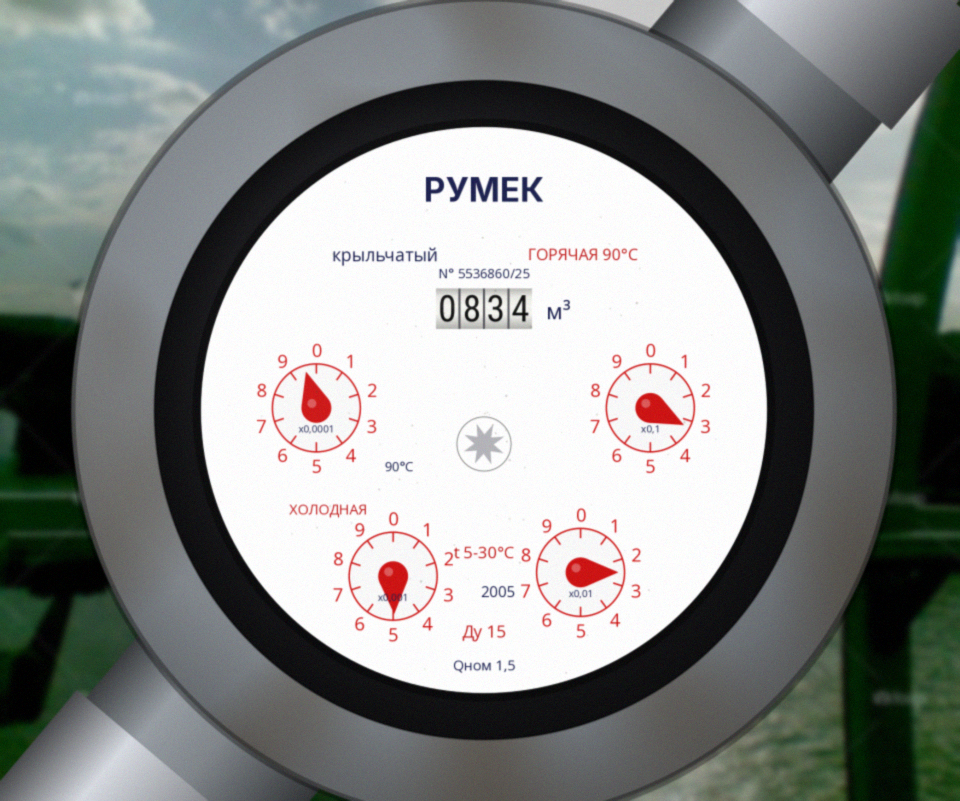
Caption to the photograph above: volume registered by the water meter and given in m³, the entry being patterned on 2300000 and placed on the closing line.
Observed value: 834.3249
